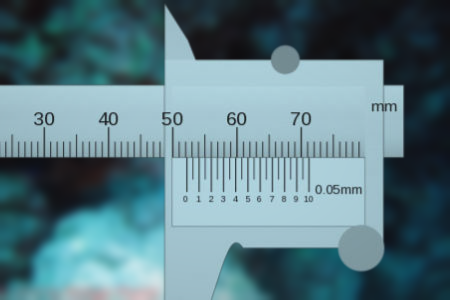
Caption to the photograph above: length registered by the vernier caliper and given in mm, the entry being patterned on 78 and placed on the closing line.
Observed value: 52.2
